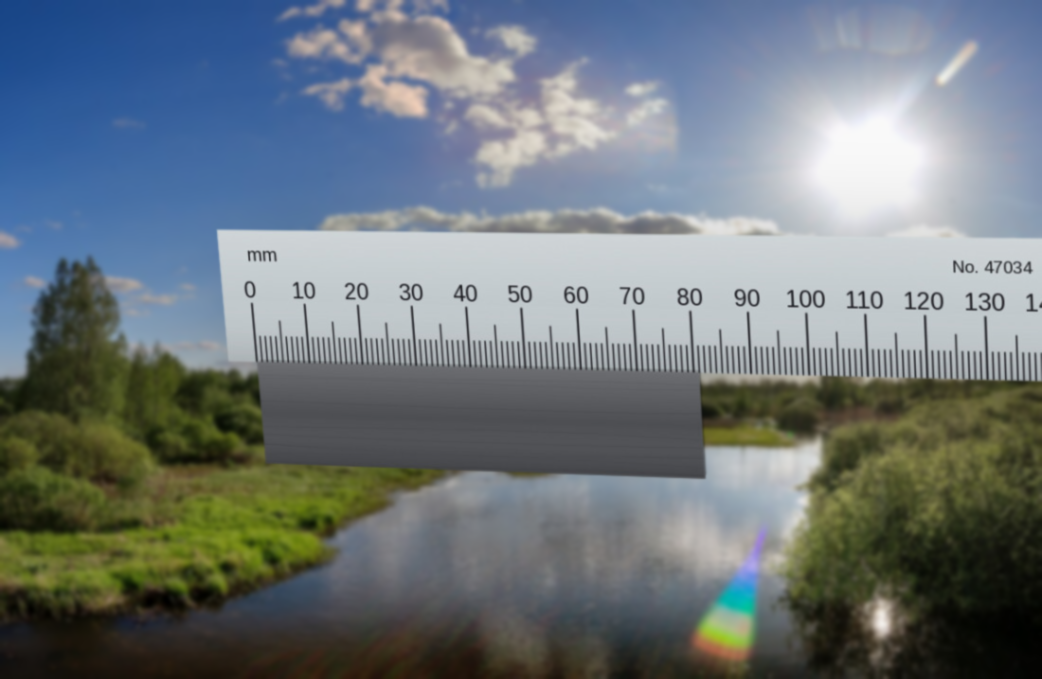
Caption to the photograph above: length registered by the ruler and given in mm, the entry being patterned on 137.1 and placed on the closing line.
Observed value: 81
